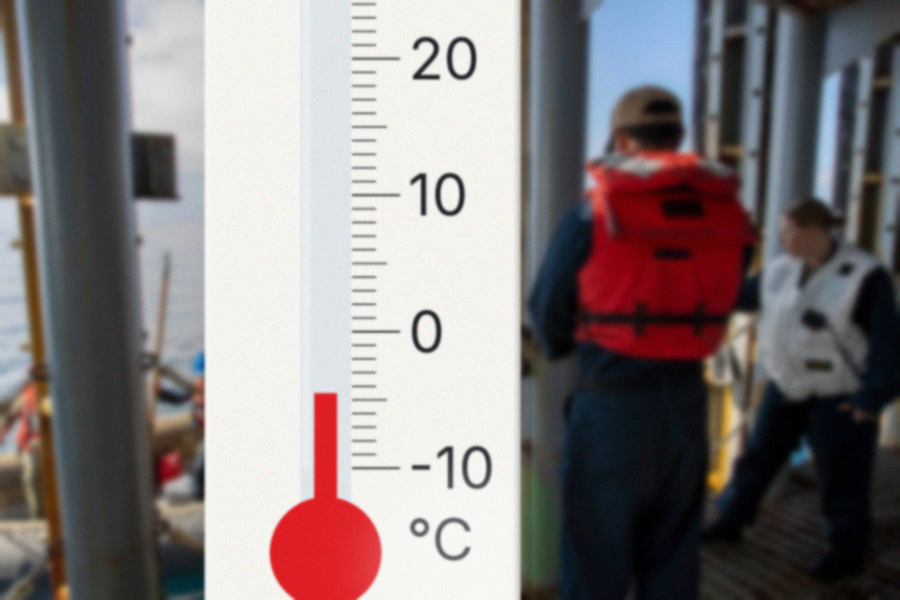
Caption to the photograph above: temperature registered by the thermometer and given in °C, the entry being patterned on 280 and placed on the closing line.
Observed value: -4.5
